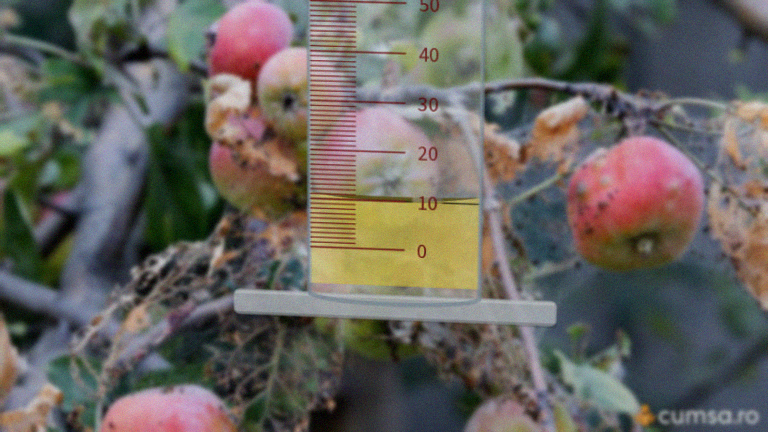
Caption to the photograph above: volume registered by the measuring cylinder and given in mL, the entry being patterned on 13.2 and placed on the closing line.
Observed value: 10
